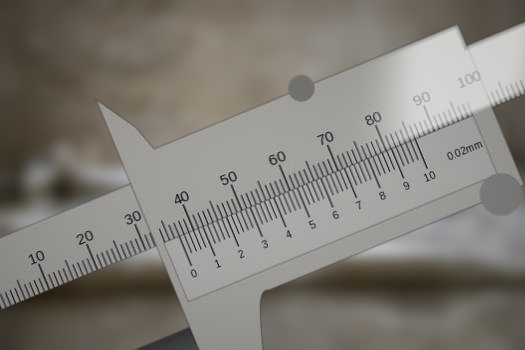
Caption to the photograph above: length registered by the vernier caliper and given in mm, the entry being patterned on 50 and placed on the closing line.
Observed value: 37.0
